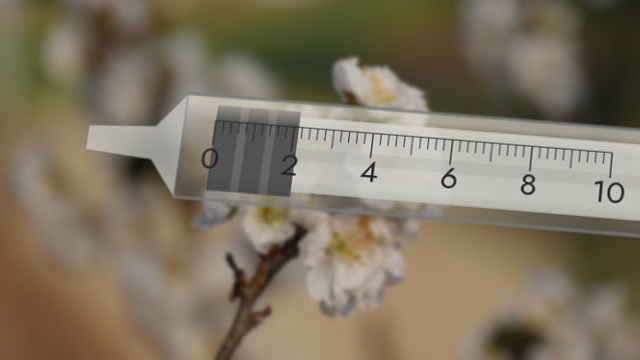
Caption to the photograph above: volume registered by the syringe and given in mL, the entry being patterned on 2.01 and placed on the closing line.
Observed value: 0
